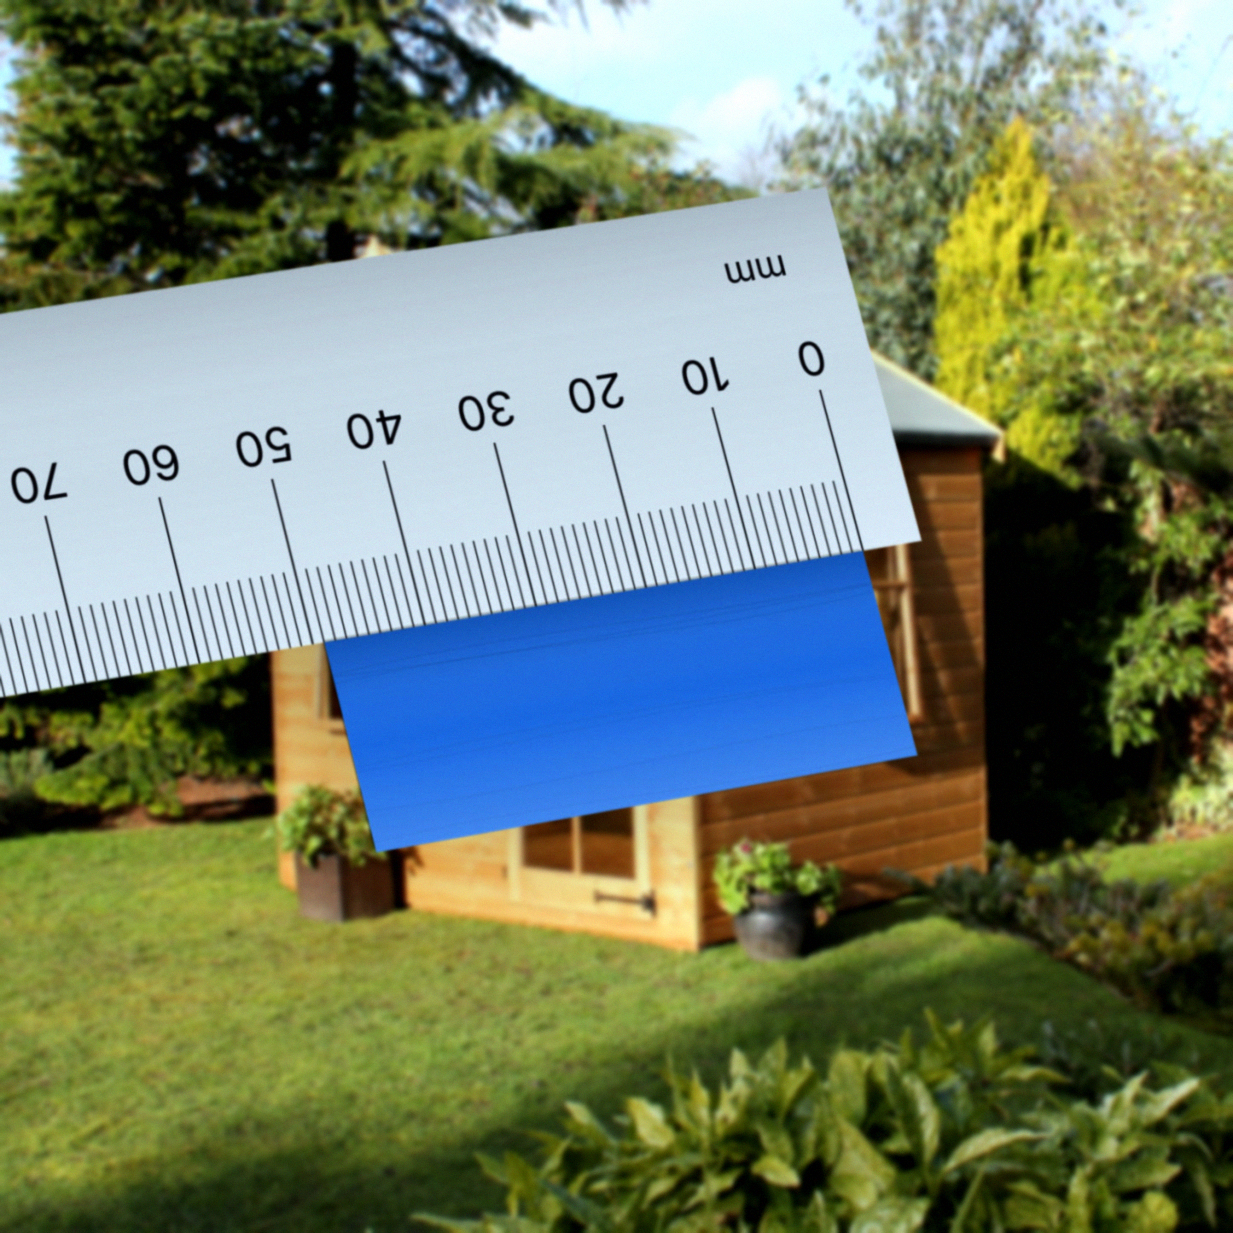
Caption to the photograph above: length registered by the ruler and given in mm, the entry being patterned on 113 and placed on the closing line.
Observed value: 49
